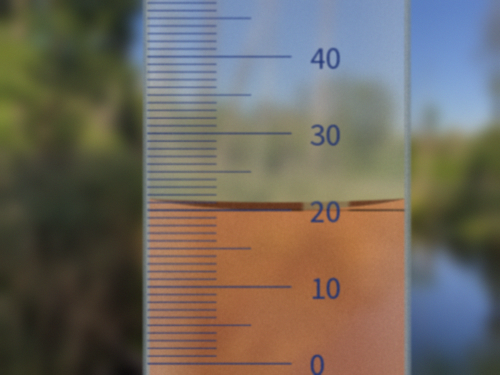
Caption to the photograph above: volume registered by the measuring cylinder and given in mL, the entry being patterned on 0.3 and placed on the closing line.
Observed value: 20
